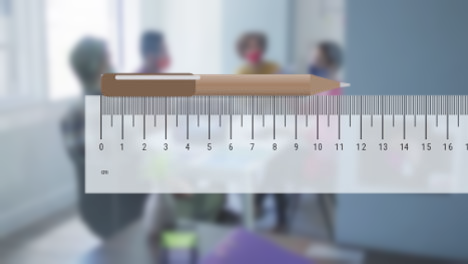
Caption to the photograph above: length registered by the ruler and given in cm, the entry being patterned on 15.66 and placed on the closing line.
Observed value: 11.5
